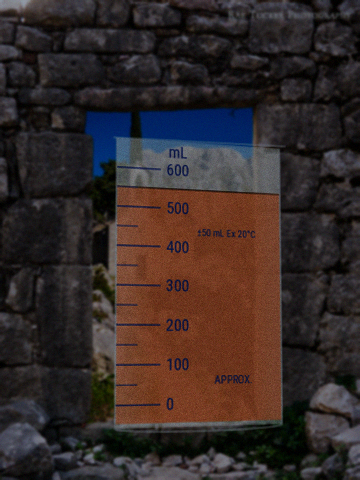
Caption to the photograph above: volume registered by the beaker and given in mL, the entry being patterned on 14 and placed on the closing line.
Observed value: 550
